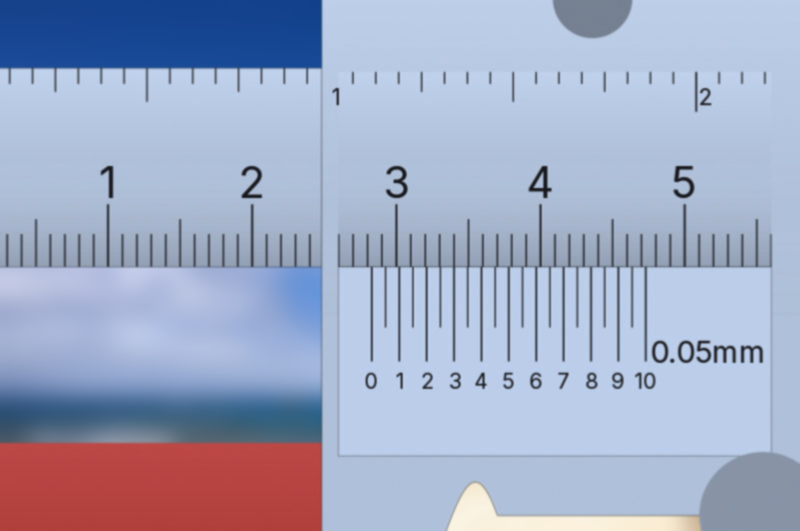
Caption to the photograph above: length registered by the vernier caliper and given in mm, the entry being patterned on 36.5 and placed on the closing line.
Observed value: 28.3
